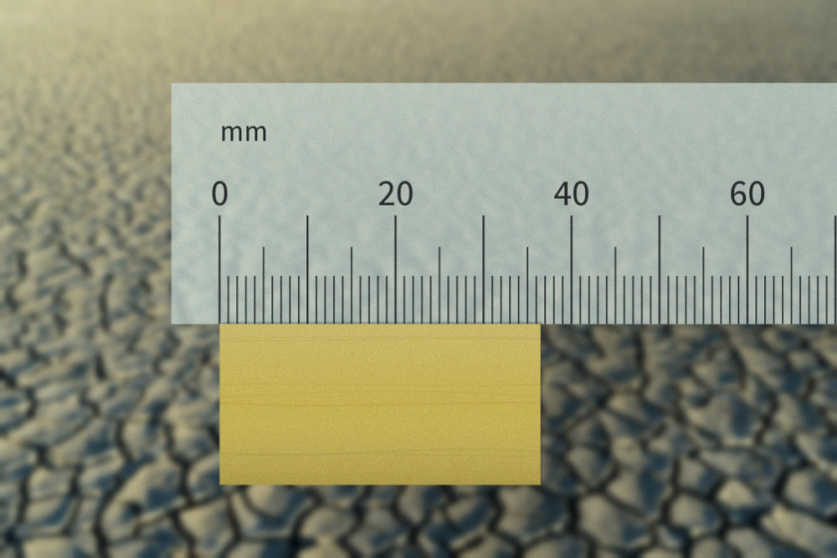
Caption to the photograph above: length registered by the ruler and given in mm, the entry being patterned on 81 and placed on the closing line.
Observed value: 36.5
